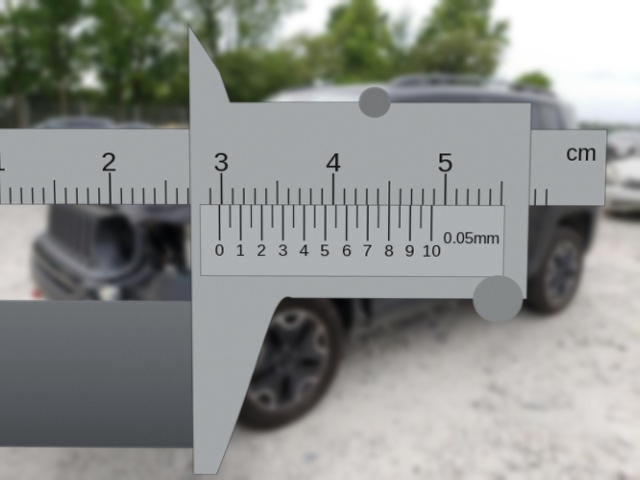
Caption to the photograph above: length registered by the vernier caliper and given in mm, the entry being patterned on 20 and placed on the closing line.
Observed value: 29.8
